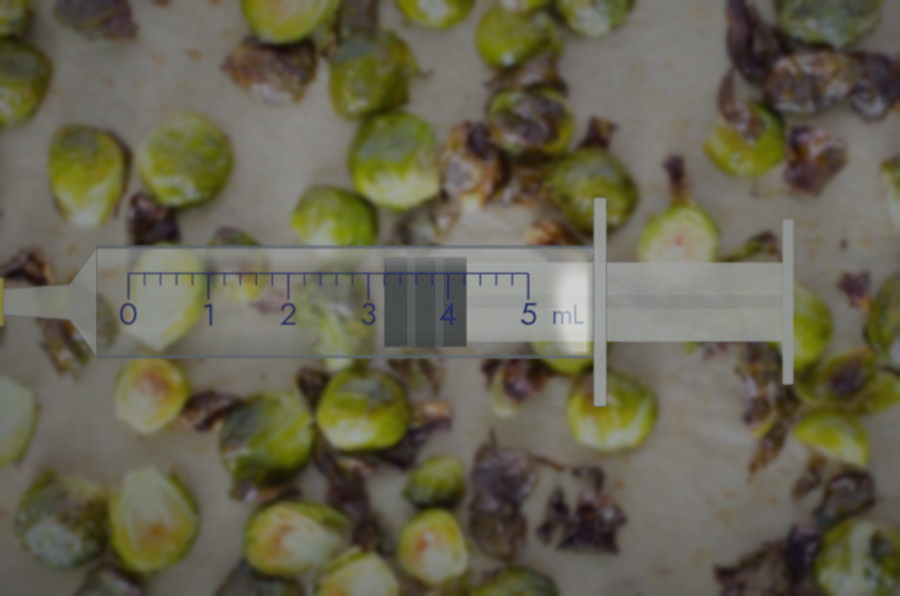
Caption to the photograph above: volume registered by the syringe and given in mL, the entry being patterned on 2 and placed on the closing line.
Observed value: 3.2
